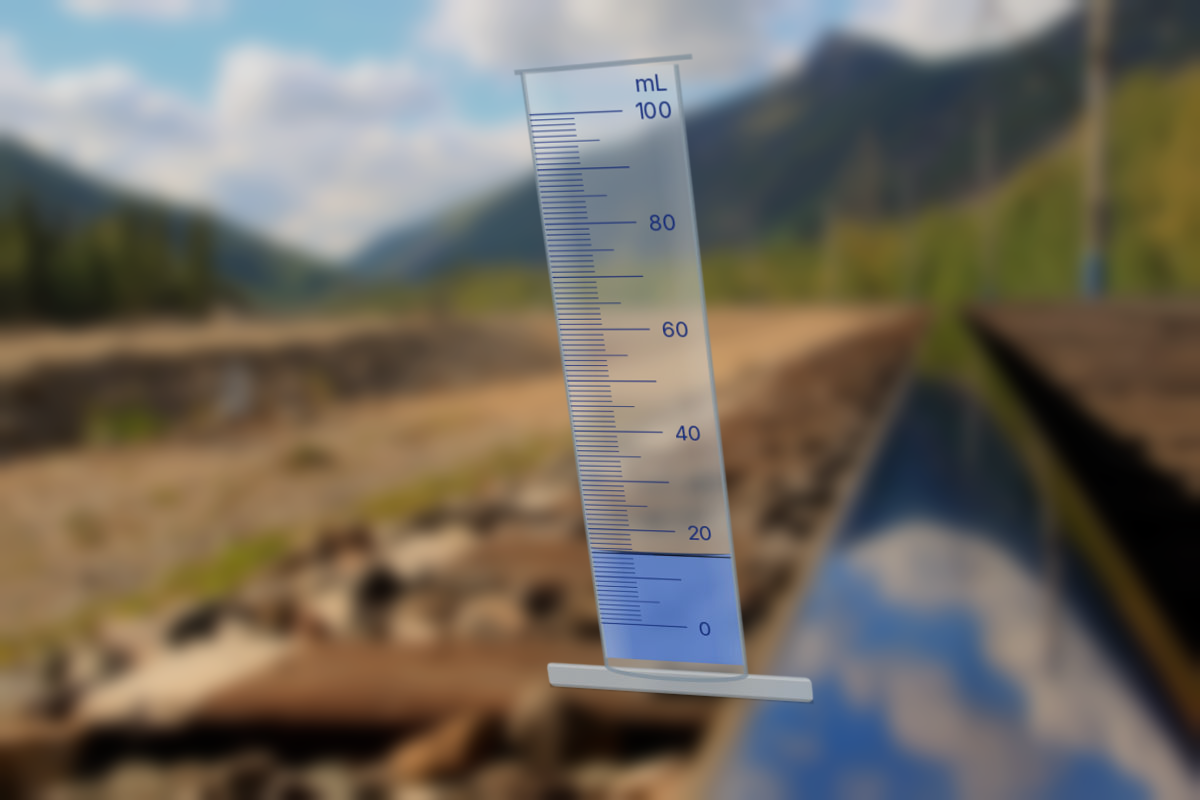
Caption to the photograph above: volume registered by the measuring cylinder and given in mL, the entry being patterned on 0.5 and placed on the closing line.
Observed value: 15
